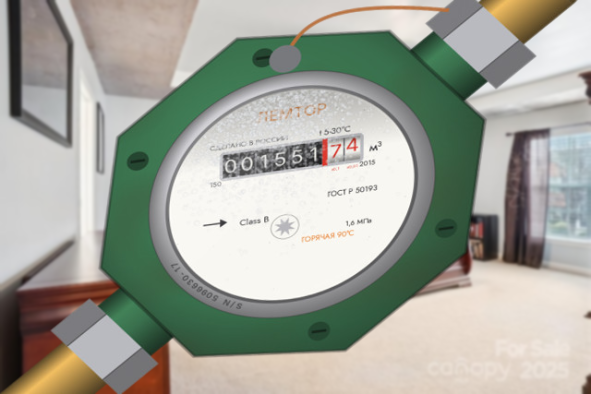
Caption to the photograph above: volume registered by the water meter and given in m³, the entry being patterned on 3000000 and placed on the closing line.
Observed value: 1551.74
